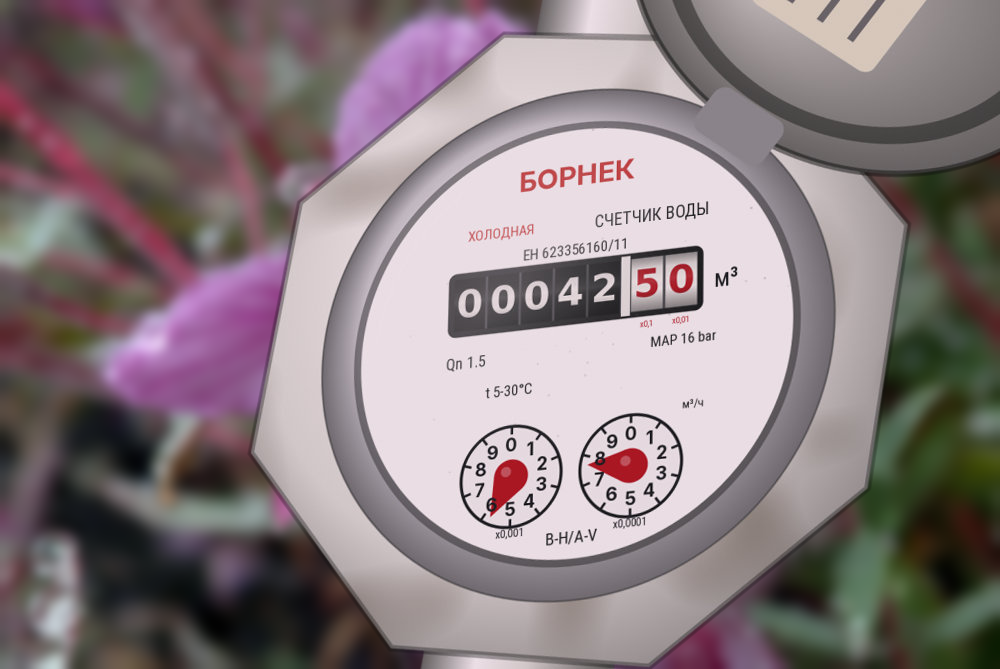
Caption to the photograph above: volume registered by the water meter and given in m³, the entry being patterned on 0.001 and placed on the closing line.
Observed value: 42.5057
